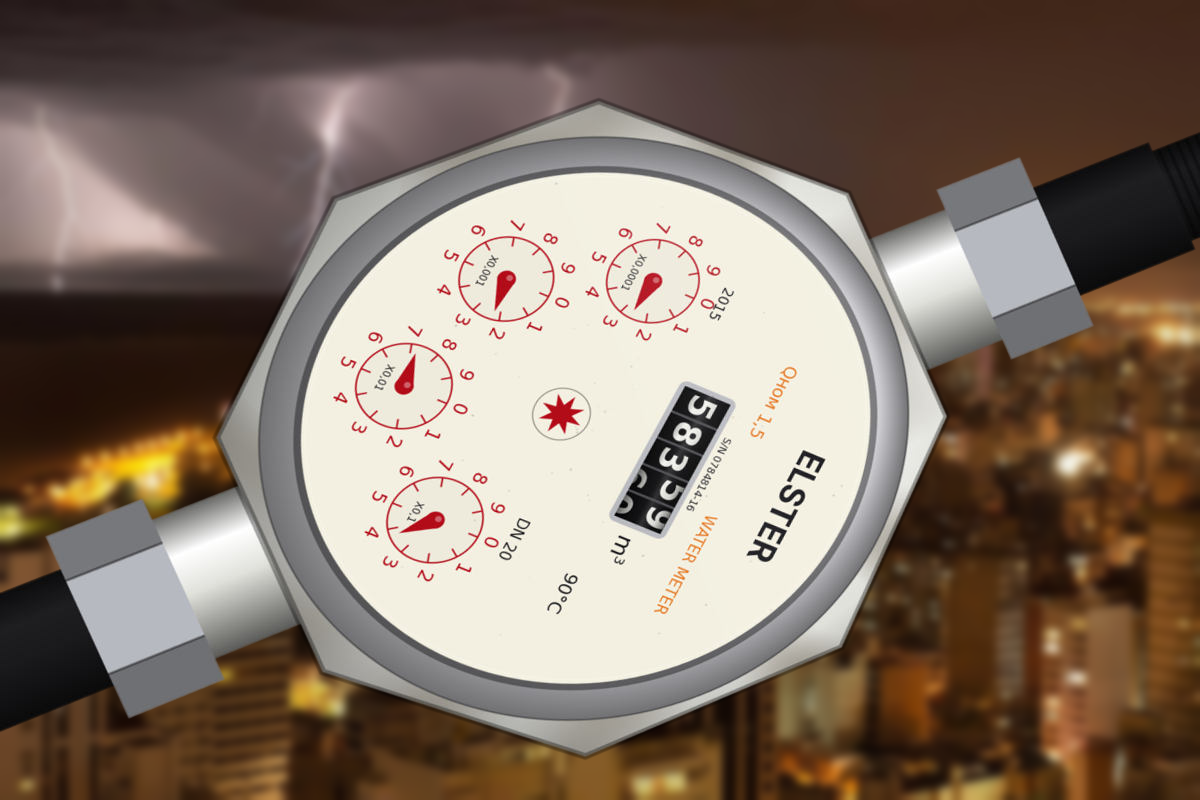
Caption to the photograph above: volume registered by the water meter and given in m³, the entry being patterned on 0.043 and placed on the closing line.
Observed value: 58359.3722
